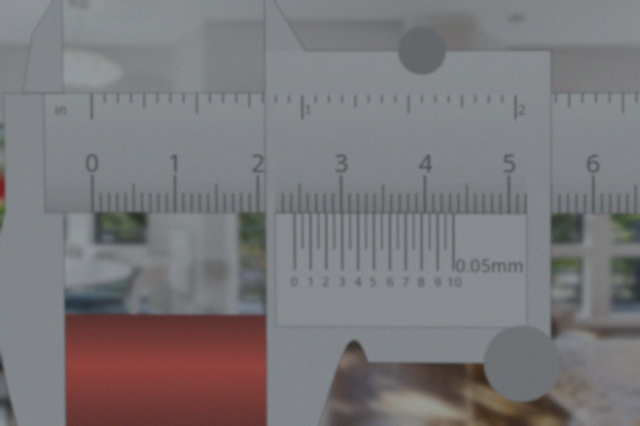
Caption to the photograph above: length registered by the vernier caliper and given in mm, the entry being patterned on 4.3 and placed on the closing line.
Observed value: 24.4
